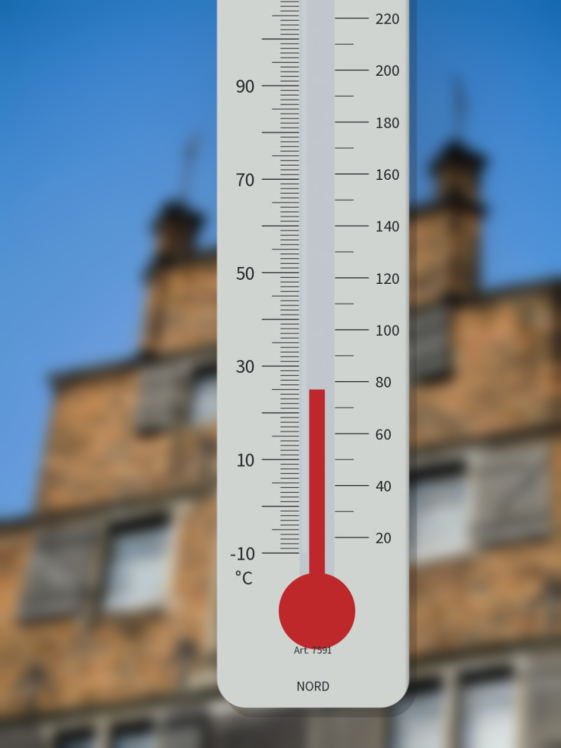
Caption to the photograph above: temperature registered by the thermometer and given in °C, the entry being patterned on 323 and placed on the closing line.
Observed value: 25
